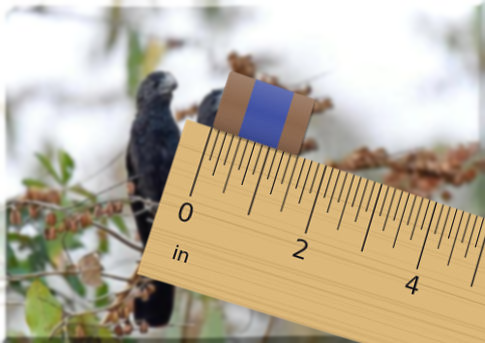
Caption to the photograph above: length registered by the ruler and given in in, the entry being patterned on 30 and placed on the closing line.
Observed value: 1.5
